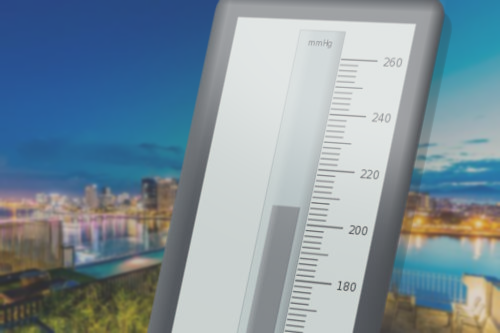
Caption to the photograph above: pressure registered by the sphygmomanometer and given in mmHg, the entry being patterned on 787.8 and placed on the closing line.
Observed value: 206
